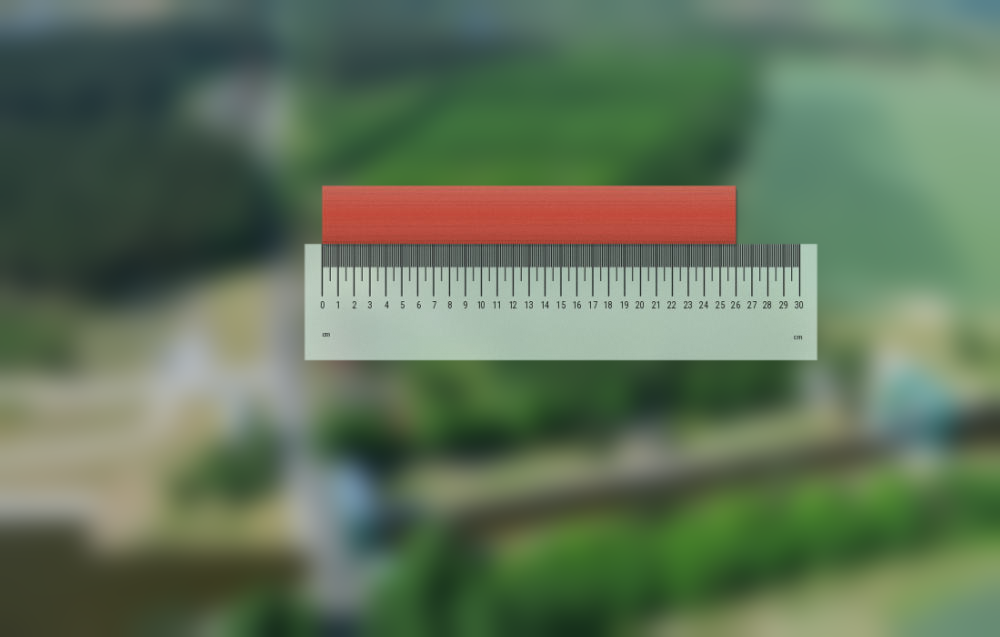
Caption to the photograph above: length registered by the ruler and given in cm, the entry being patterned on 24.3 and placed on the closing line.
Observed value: 26
